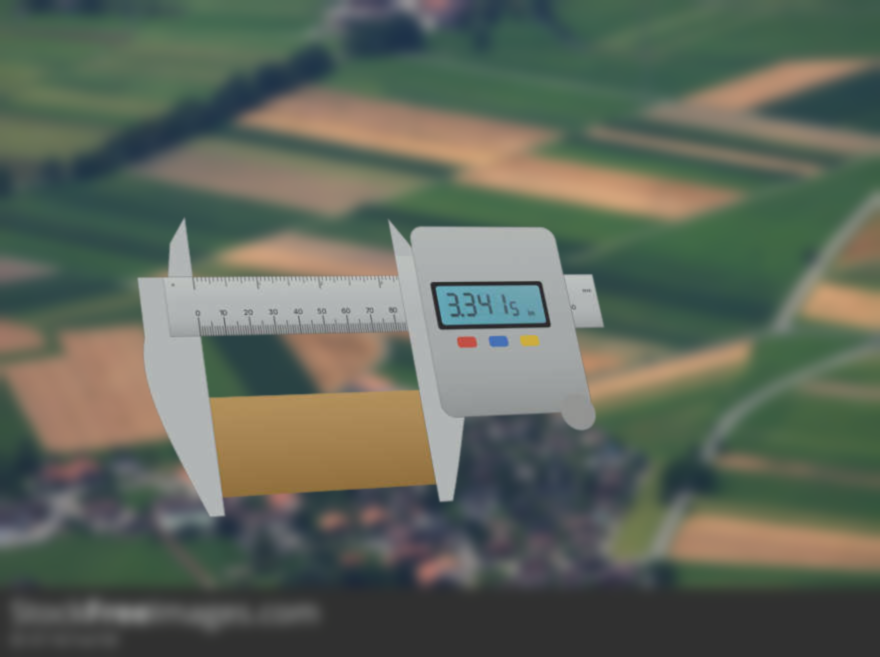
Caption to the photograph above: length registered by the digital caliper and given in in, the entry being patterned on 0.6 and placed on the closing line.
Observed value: 3.3415
